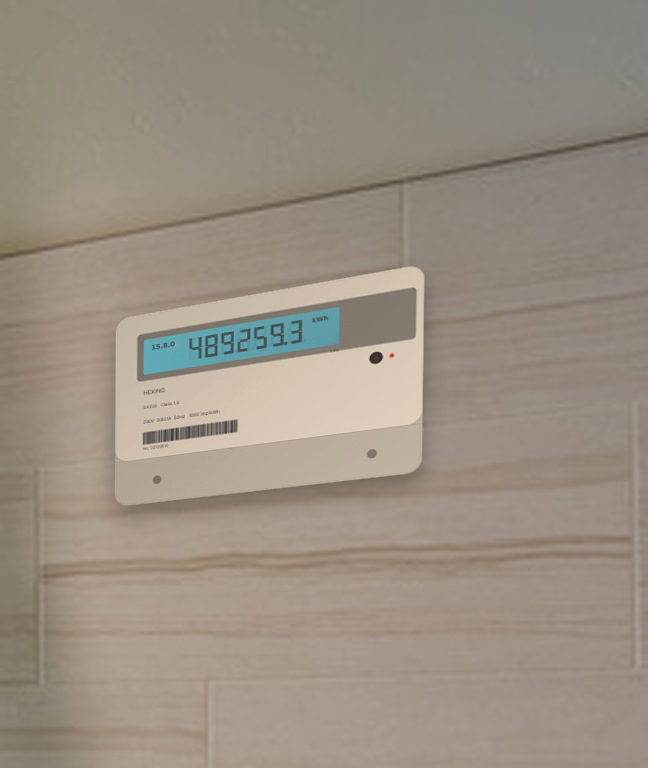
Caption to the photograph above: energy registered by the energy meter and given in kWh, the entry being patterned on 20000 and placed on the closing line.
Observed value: 489259.3
